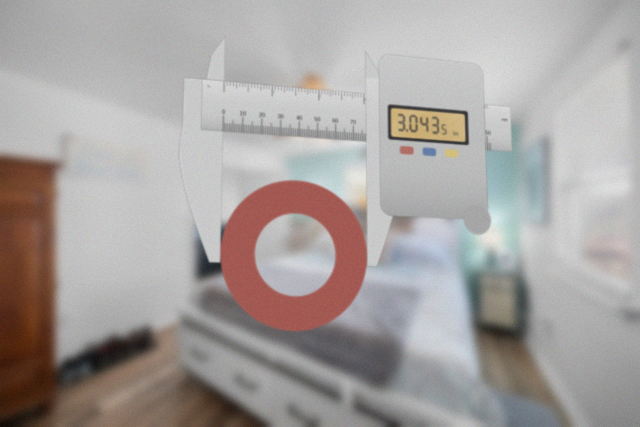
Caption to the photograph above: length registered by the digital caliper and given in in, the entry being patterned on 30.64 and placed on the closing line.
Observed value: 3.0435
